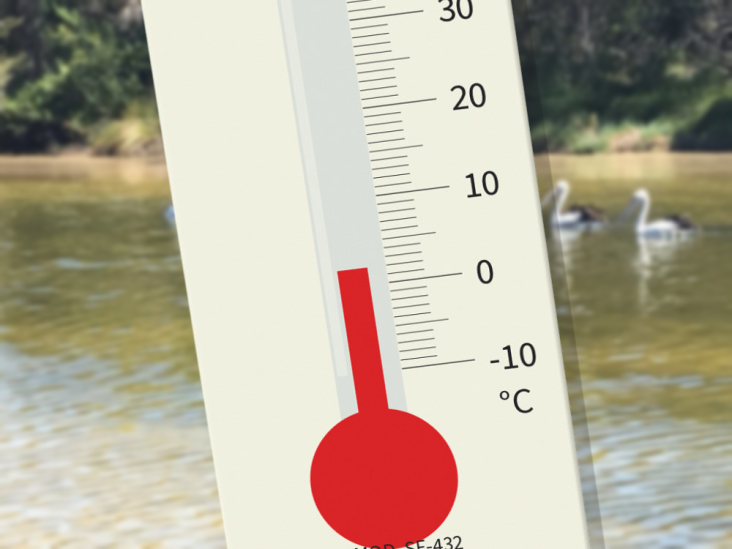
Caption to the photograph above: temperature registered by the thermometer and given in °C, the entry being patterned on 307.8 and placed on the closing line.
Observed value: 2
